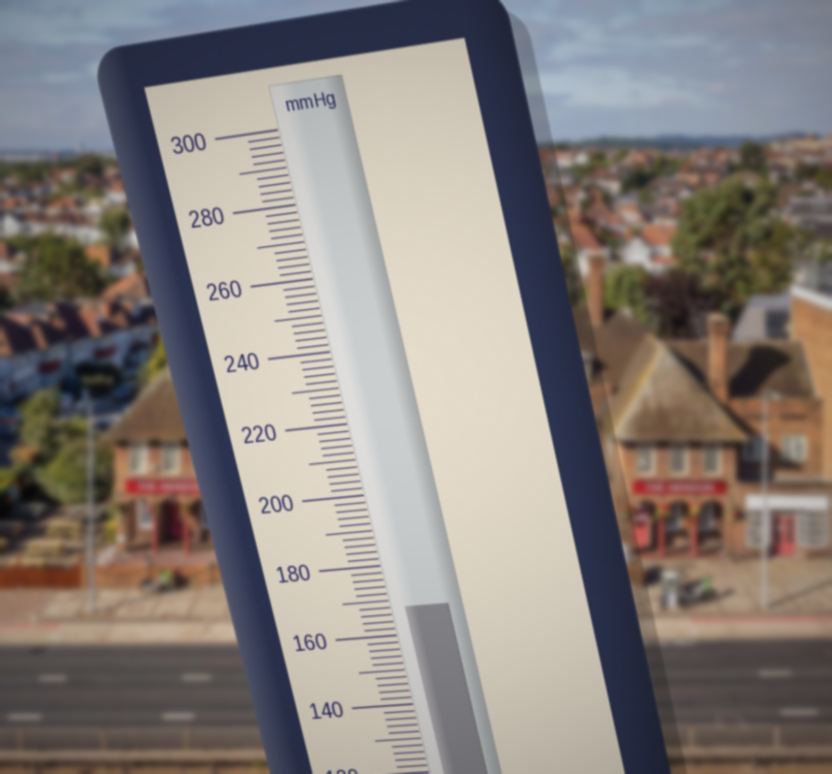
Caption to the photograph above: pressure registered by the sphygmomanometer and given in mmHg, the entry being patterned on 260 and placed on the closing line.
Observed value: 168
